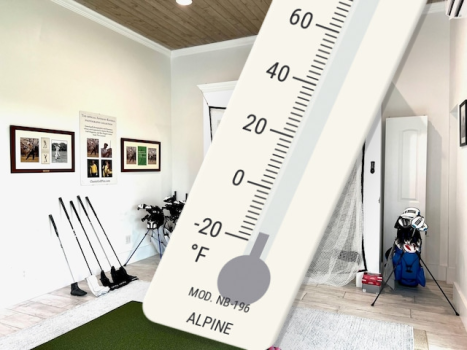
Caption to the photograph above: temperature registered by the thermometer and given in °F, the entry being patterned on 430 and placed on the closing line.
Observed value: -16
